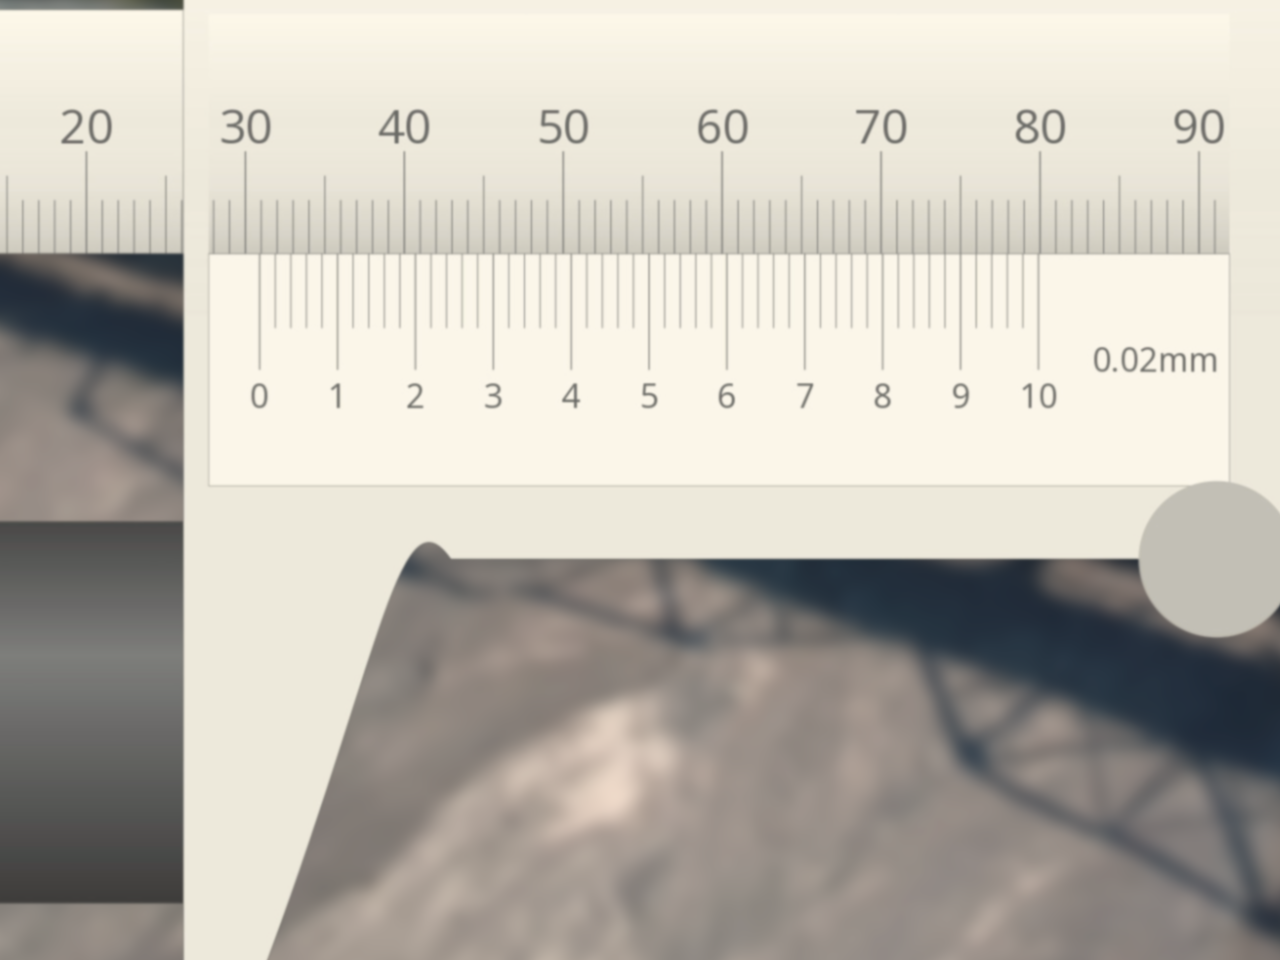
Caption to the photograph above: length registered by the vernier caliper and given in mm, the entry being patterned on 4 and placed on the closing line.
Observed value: 30.9
